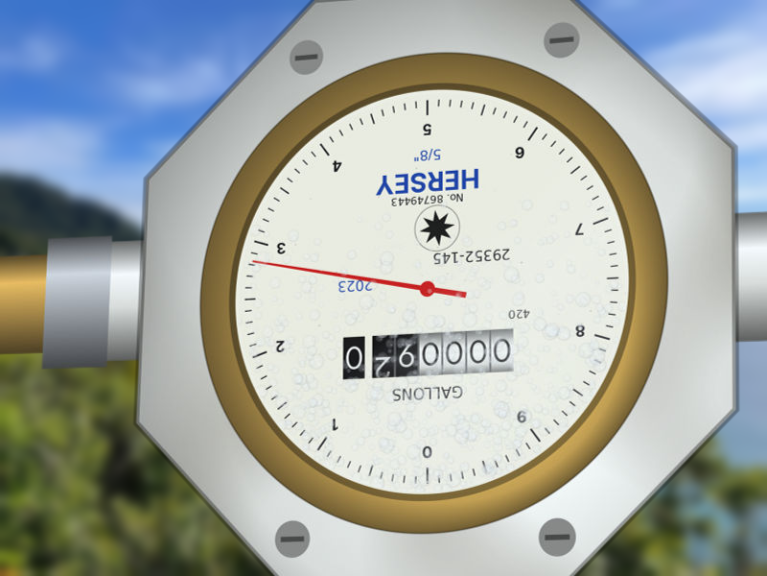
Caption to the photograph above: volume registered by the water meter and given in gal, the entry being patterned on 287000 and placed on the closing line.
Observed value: 922.8
